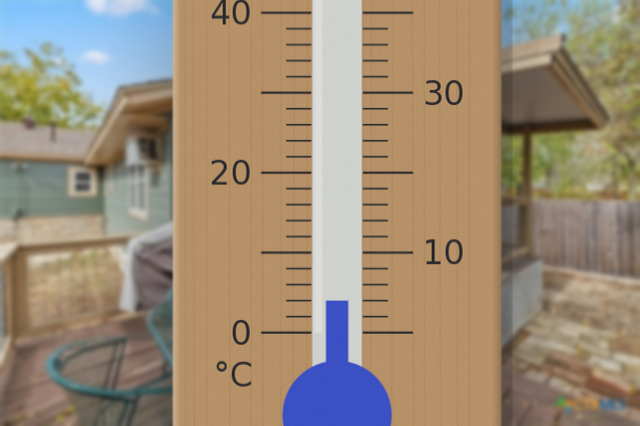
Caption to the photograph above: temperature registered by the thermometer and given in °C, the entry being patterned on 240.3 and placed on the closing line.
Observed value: 4
